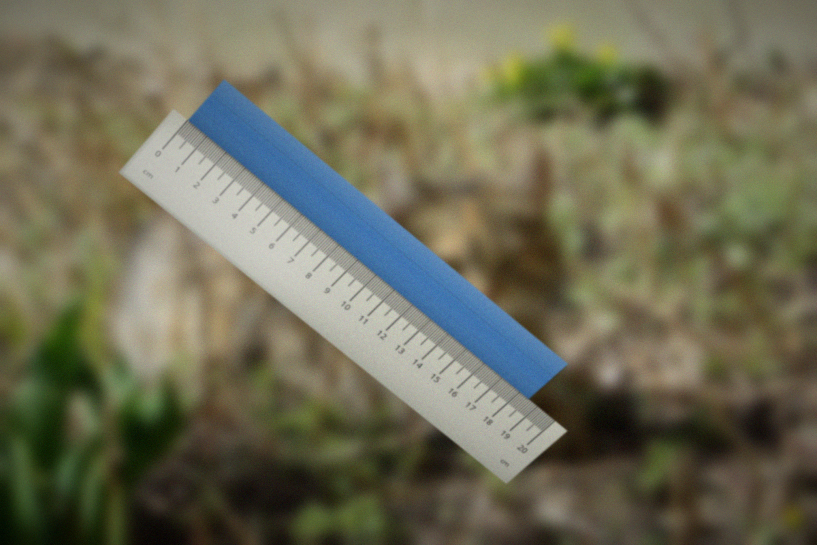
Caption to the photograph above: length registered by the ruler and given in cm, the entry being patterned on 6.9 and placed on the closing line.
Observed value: 18.5
